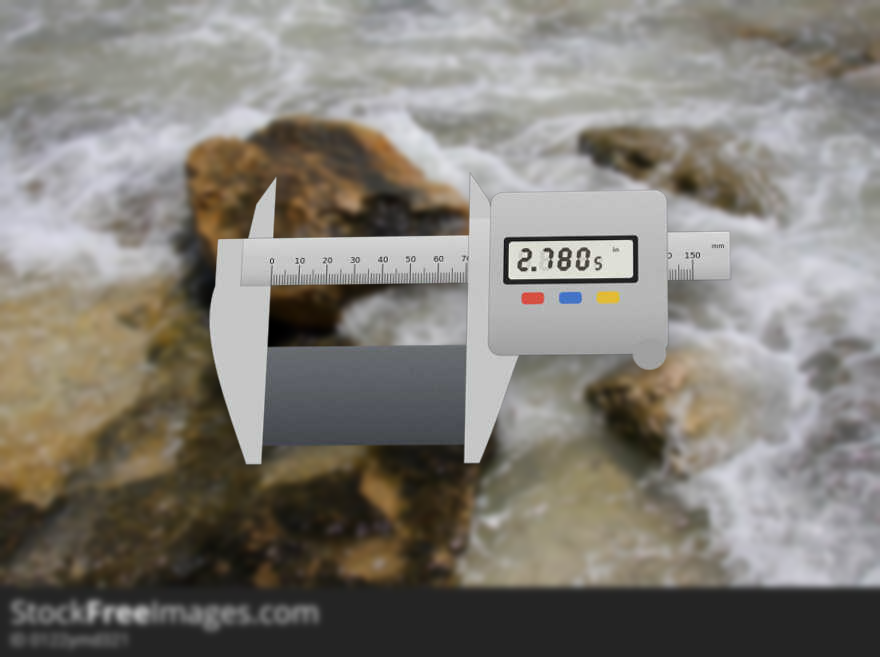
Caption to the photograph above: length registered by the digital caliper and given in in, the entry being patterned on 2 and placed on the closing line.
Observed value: 2.7805
